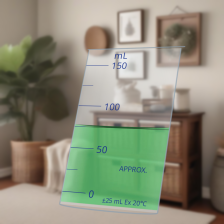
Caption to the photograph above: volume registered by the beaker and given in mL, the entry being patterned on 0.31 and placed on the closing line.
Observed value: 75
